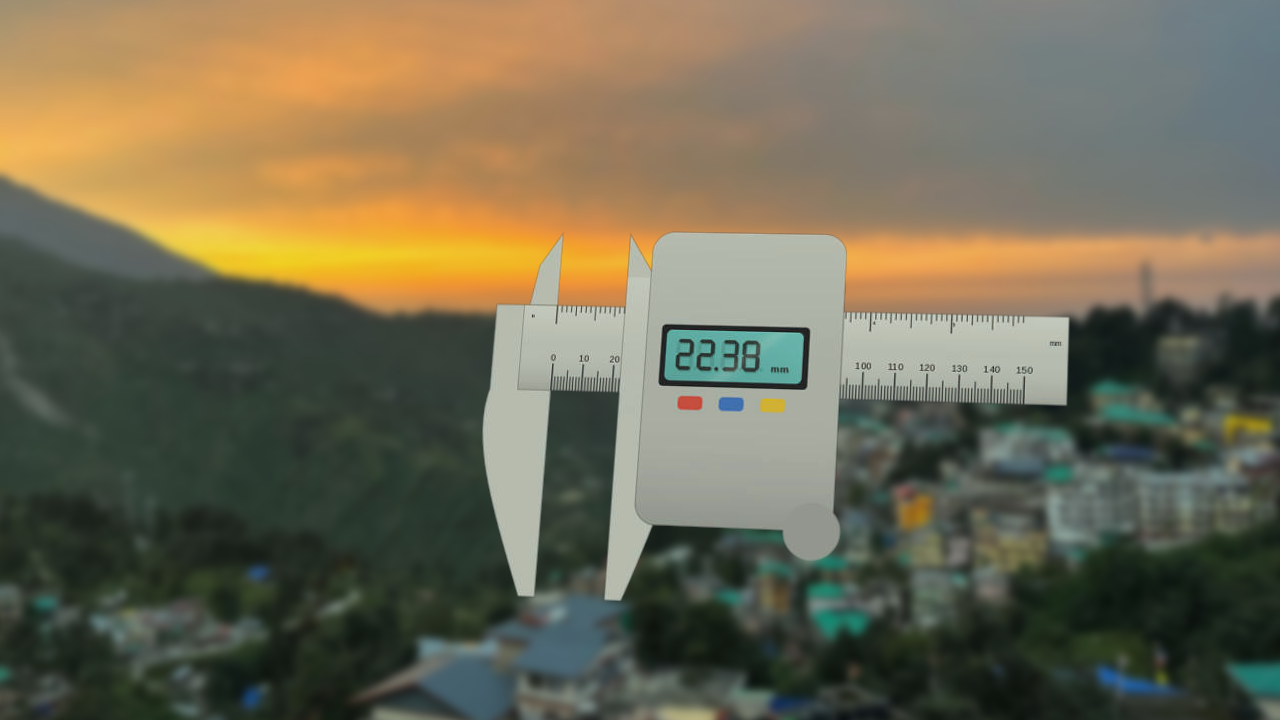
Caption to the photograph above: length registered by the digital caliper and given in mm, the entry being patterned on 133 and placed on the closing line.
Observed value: 22.38
